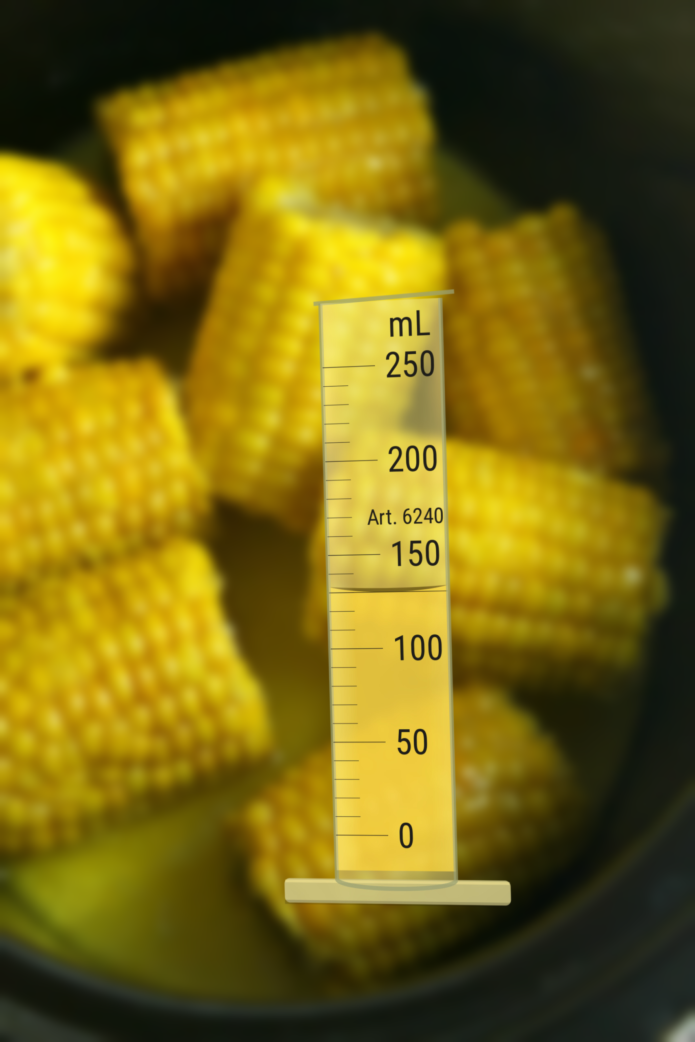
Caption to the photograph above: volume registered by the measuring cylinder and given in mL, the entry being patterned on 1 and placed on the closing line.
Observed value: 130
